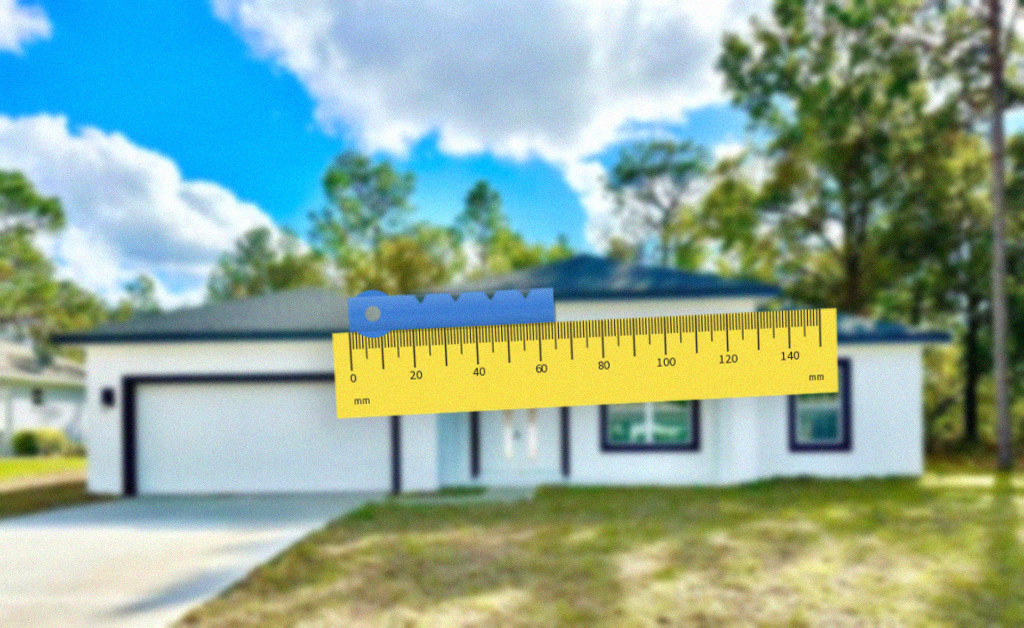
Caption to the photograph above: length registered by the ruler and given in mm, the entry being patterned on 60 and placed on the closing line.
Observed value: 65
